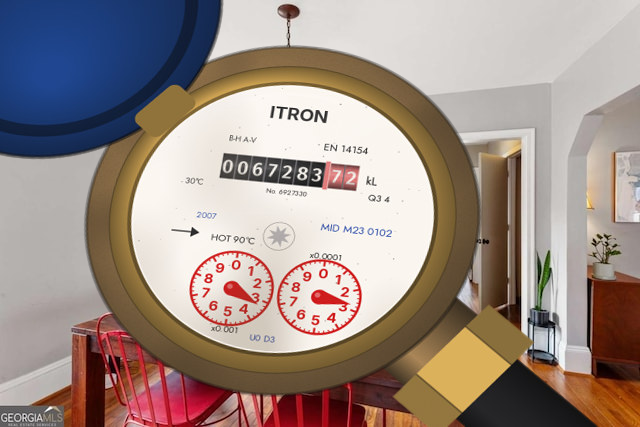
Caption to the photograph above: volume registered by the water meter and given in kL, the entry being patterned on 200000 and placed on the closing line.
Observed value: 67283.7232
